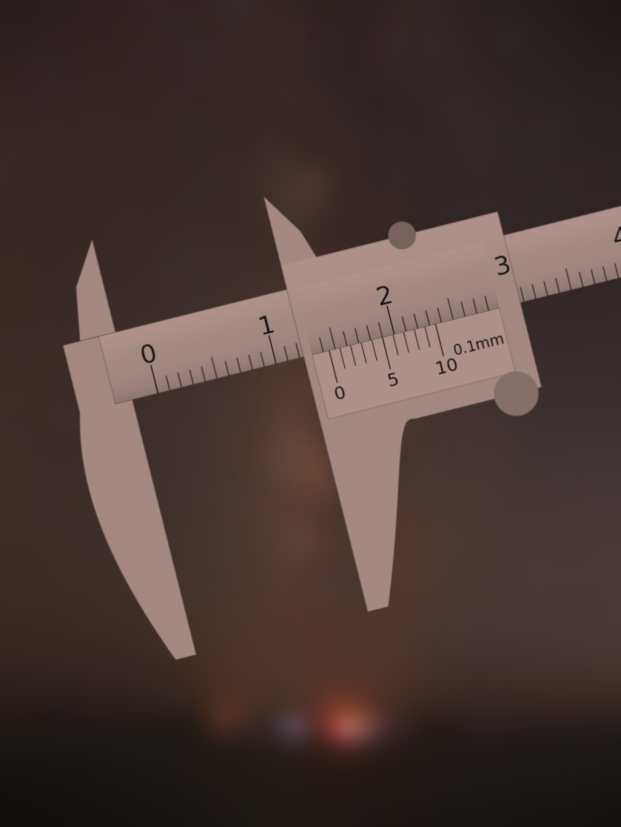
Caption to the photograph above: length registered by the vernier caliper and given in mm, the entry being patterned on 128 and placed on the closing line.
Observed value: 14.5
